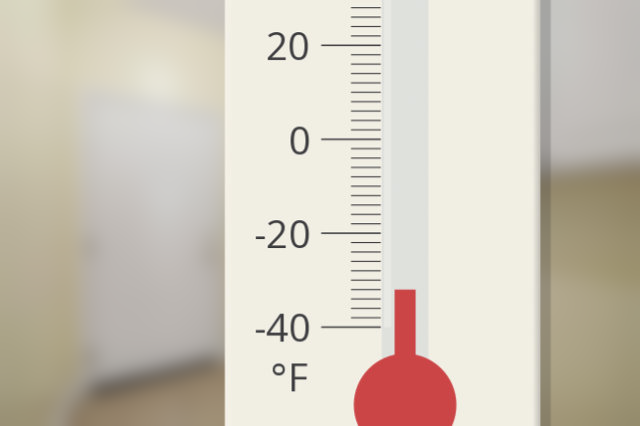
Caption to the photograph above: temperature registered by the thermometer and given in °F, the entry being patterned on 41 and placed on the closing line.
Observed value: -32
